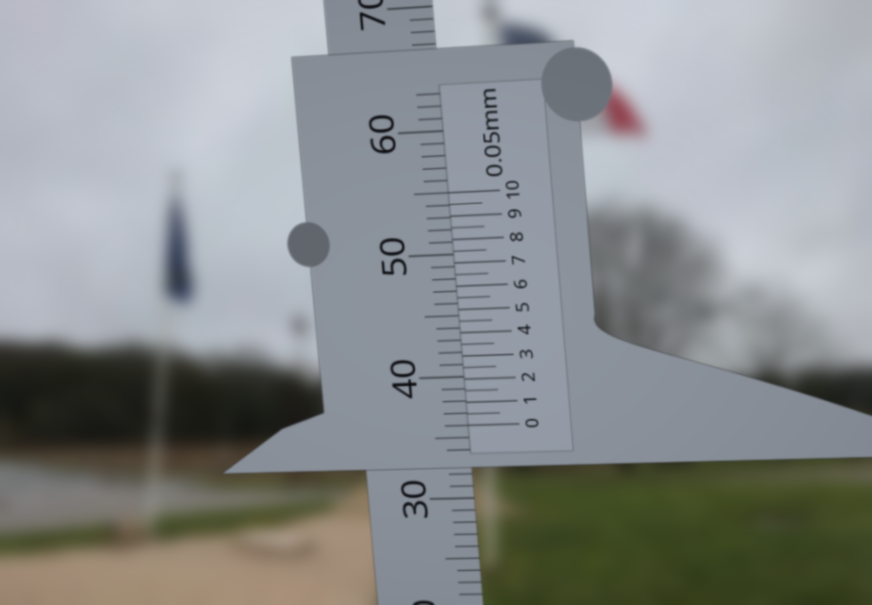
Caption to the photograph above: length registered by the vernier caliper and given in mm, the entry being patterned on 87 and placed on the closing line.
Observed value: 36.0
